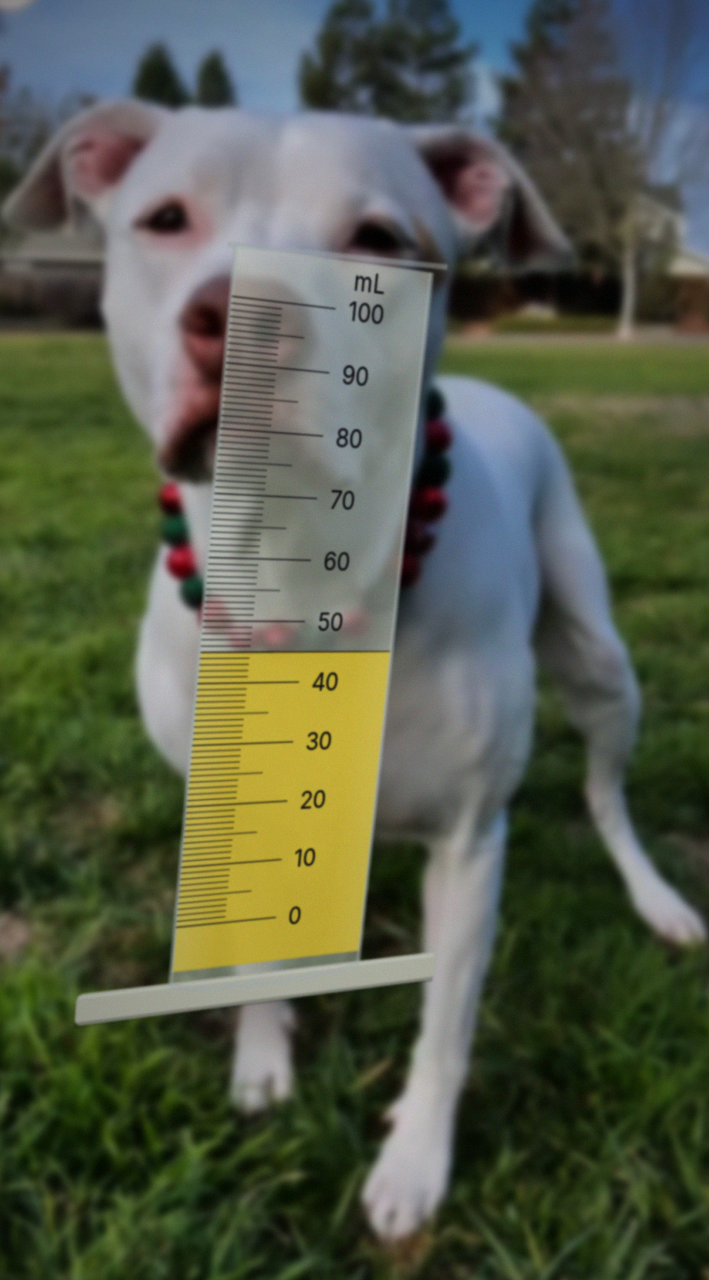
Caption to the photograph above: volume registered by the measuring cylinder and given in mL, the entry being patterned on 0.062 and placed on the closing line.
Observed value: 45
